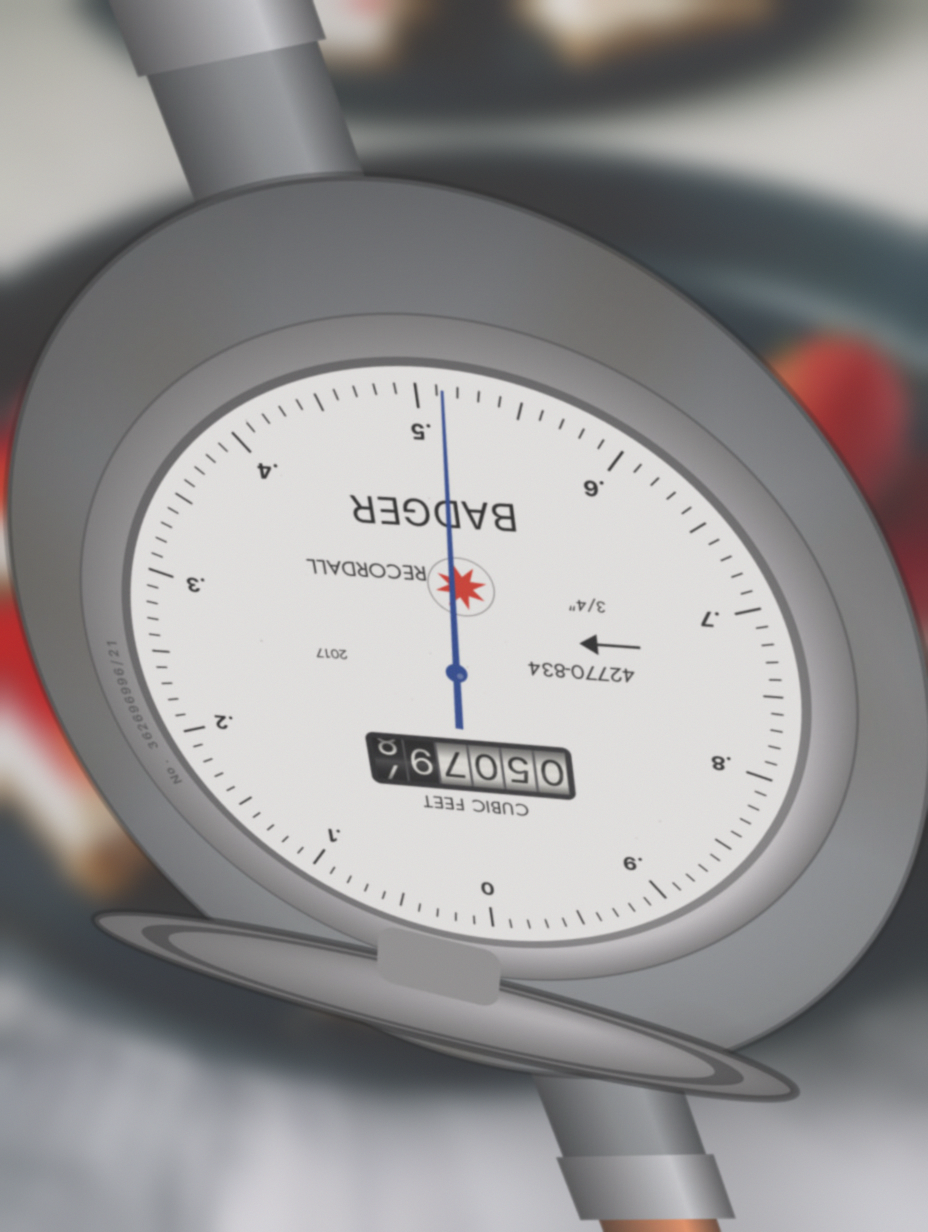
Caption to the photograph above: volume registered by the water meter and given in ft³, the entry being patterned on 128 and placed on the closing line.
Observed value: 50797.51
